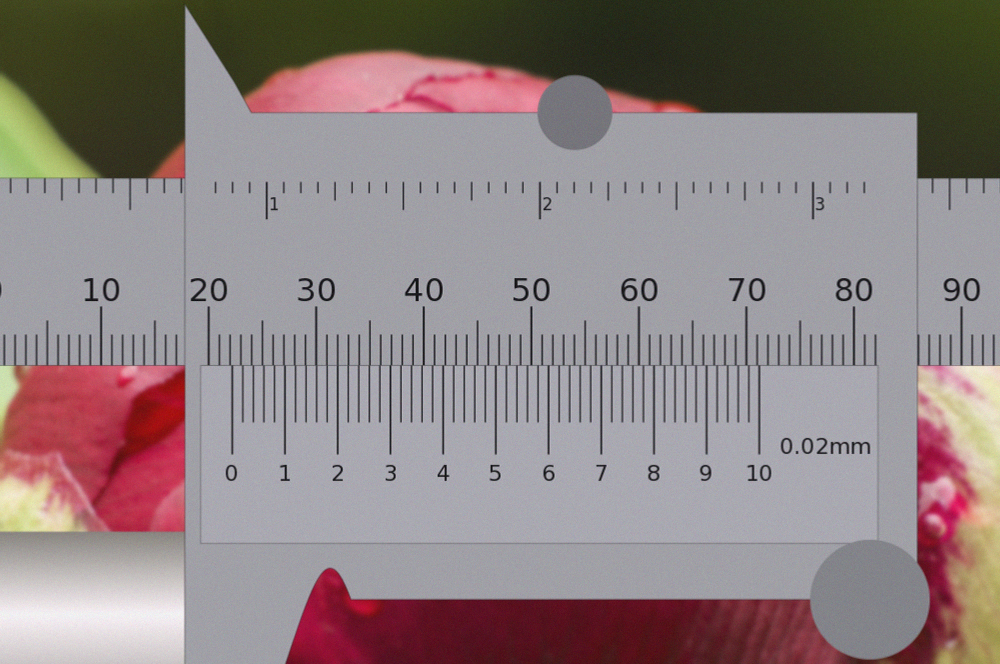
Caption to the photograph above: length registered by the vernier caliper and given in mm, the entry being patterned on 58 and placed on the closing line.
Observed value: 22.2
